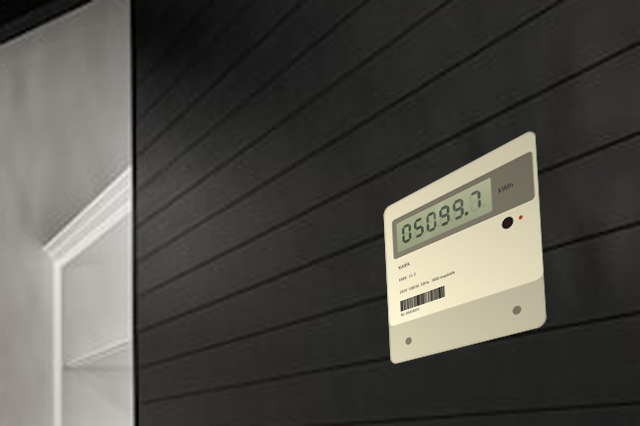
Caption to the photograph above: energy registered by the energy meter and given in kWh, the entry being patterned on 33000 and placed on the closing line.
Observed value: 5099.7
